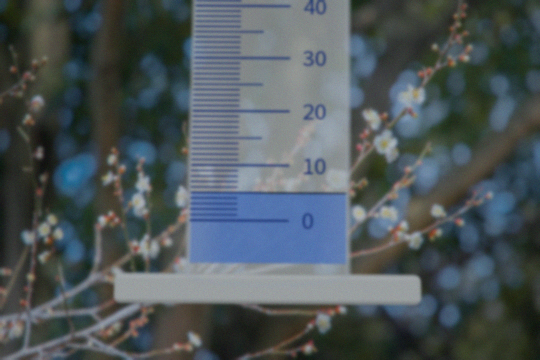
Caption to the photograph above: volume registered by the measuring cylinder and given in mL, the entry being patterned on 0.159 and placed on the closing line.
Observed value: 5
